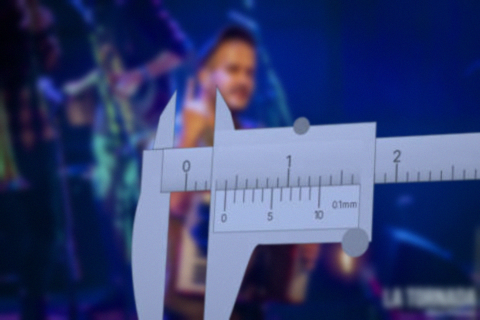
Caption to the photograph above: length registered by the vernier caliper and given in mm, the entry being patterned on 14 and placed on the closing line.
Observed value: 4.0
